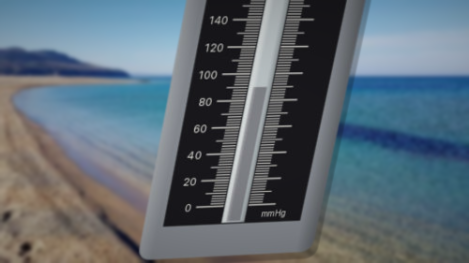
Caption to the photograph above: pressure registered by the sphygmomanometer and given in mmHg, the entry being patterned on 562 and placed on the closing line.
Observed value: 90
